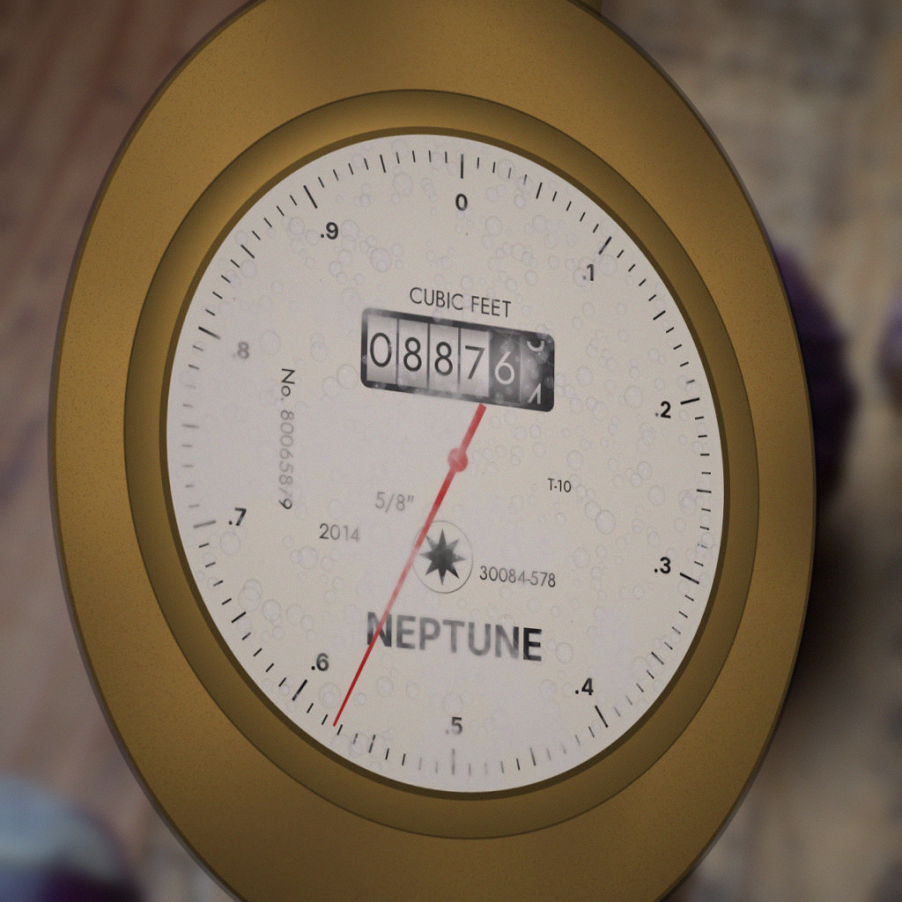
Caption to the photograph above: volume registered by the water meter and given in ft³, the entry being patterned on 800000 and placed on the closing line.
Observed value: 88763.57
